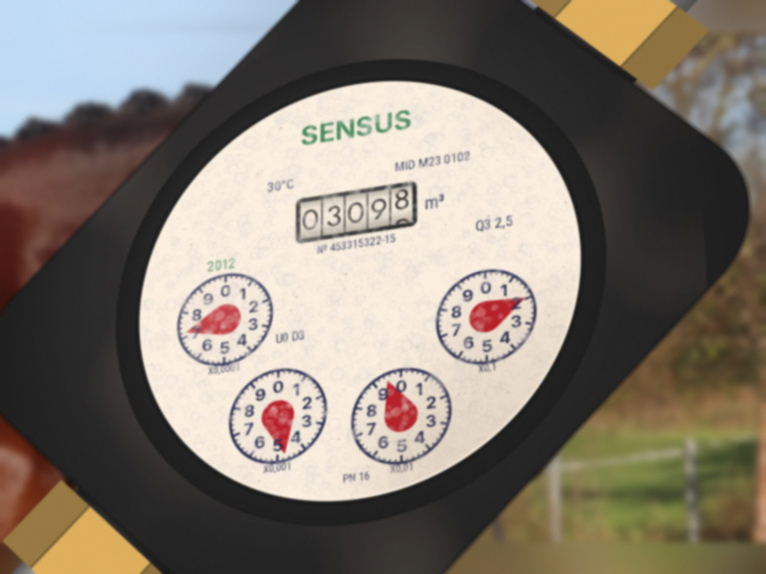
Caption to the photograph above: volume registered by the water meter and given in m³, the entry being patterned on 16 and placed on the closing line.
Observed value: 3098.1947
